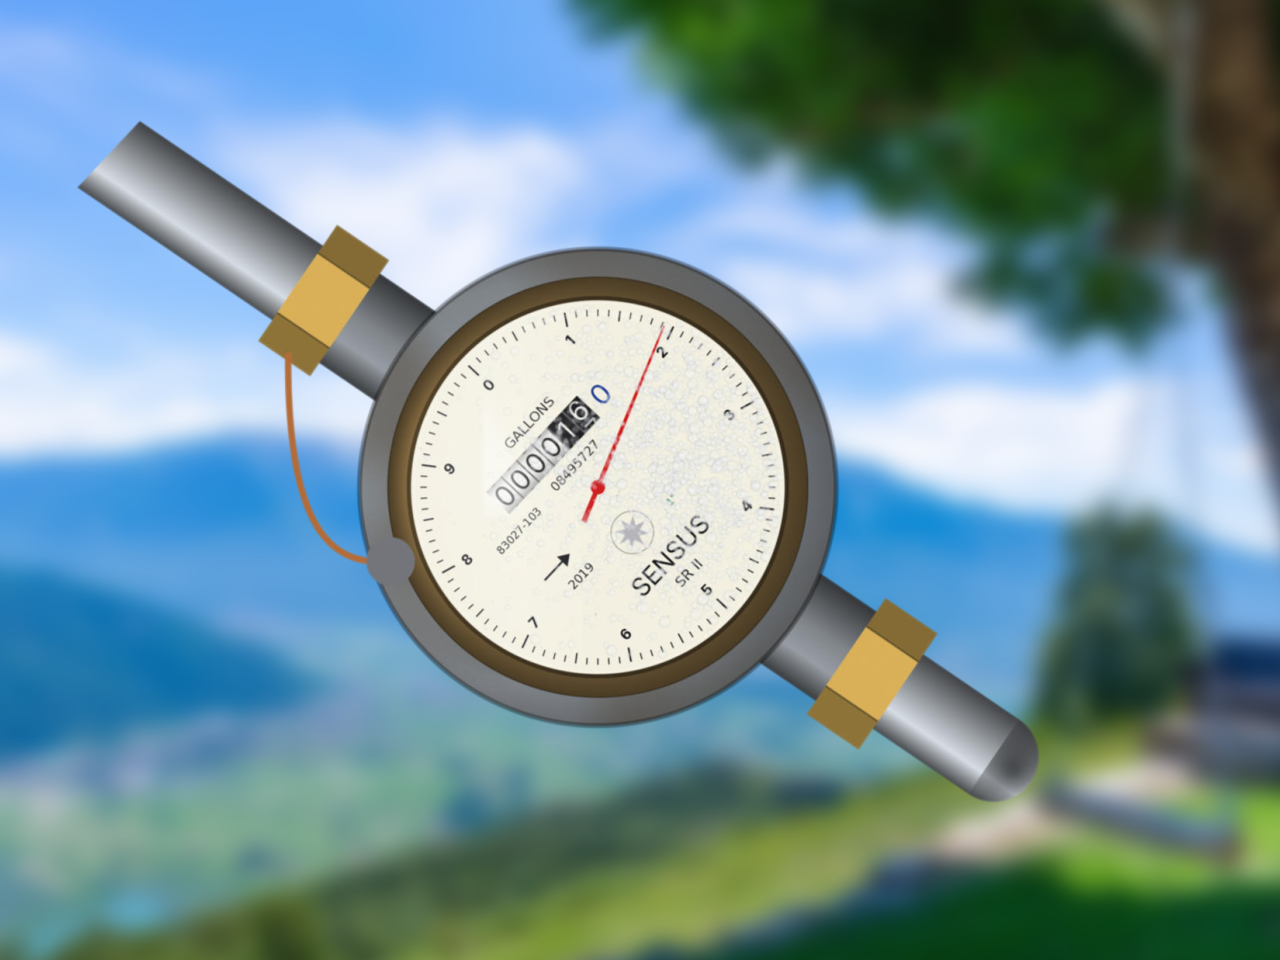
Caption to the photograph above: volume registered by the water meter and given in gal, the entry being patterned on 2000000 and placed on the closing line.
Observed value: 161.9
